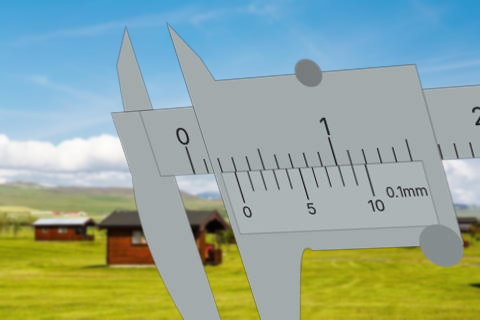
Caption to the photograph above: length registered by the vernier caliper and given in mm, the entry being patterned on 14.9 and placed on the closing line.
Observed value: 2.9
